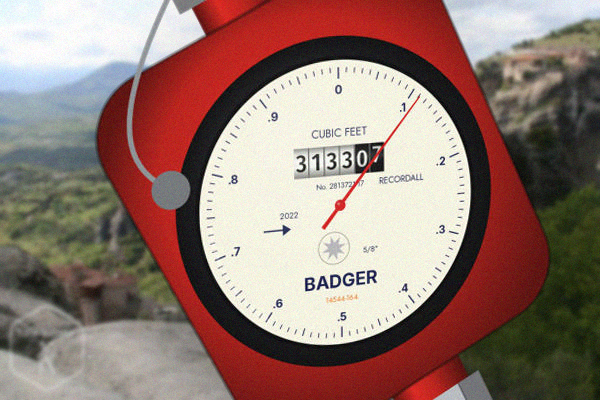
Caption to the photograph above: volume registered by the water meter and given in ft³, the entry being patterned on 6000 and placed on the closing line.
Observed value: 313307.11
